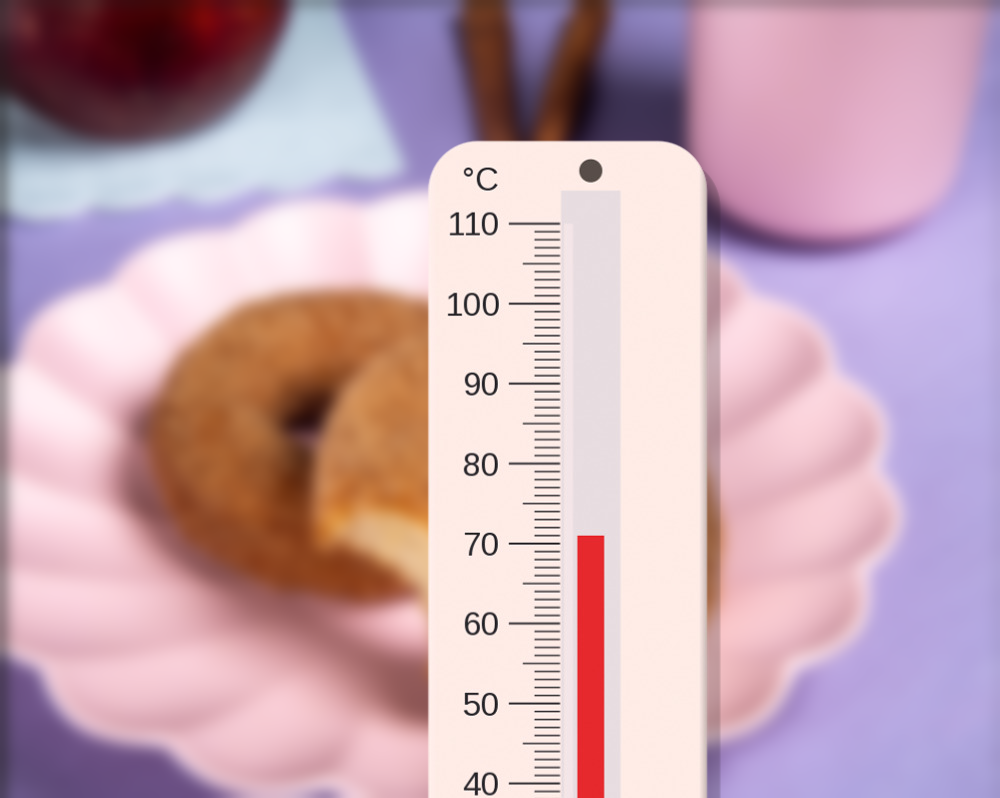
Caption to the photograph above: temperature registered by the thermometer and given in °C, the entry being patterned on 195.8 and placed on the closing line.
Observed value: 71
